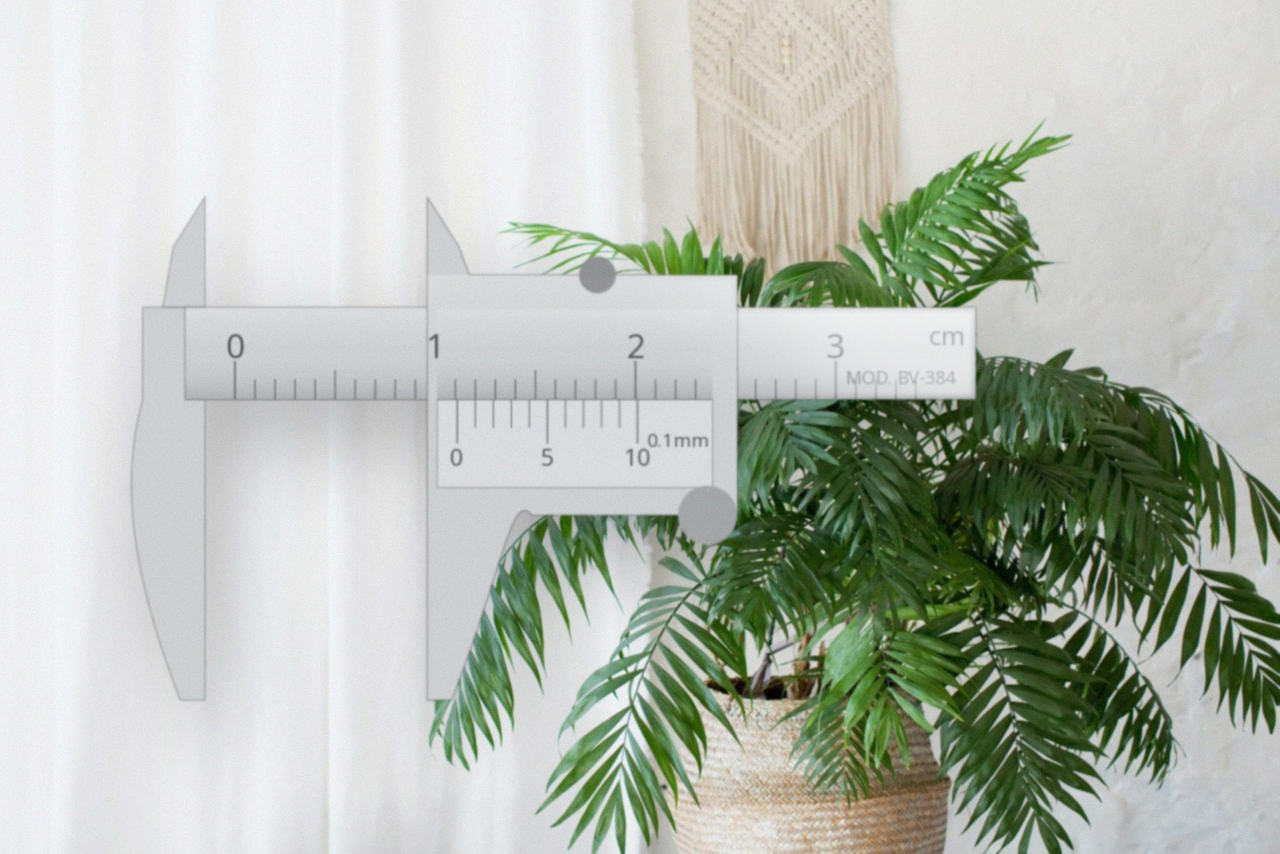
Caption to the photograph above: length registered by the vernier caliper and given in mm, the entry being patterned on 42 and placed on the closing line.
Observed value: 11.1
